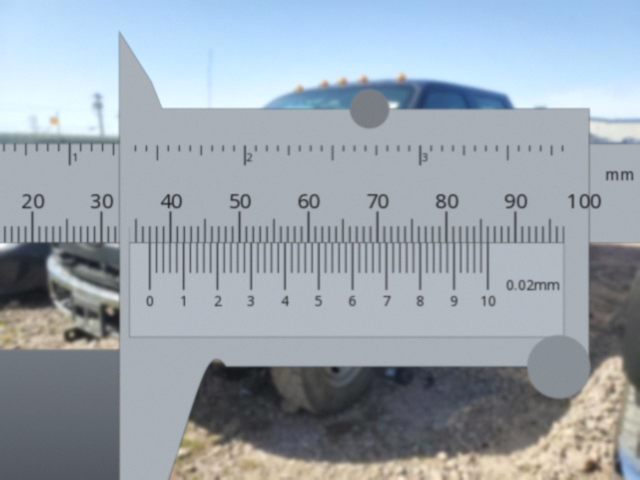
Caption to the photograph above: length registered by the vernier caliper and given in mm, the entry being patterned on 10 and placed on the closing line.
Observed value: 37.0
